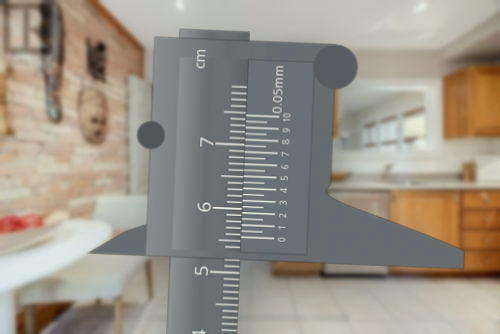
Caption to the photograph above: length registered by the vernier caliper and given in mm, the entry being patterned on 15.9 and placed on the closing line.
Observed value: 55.6
